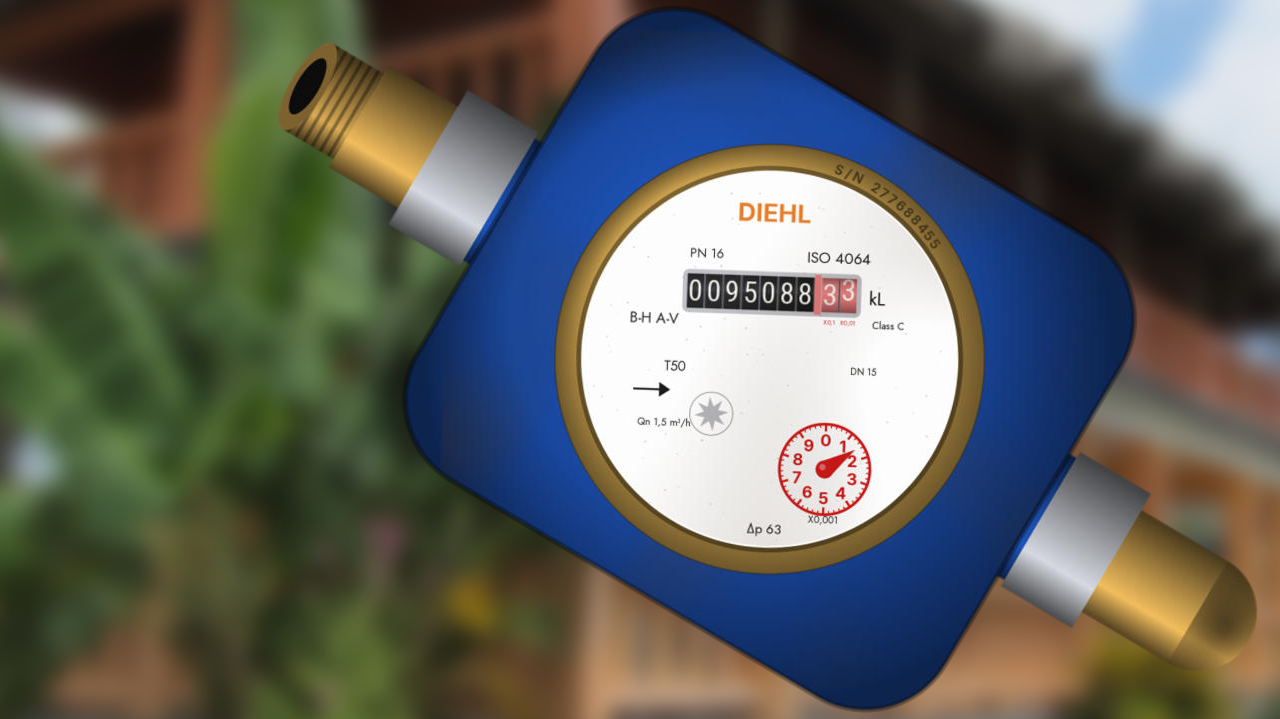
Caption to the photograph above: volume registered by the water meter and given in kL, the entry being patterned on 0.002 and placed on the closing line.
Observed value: 95088.331
